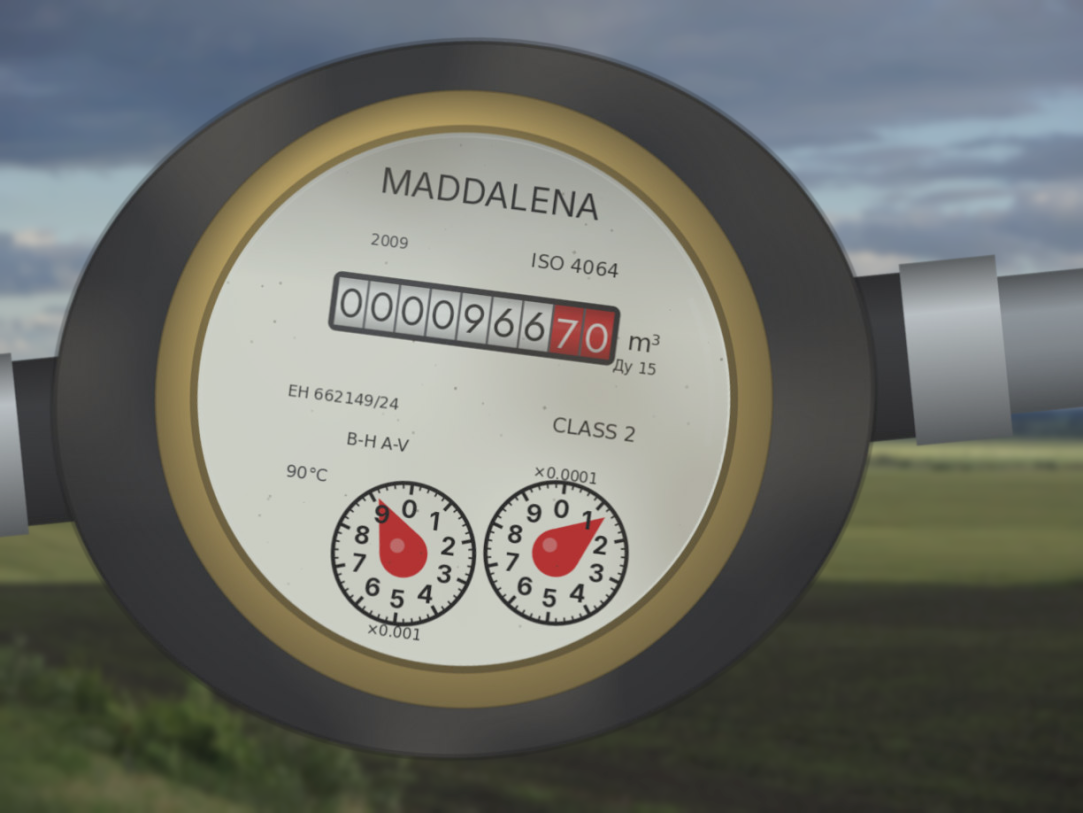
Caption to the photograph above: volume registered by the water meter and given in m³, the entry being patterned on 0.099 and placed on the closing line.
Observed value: 966.6991
